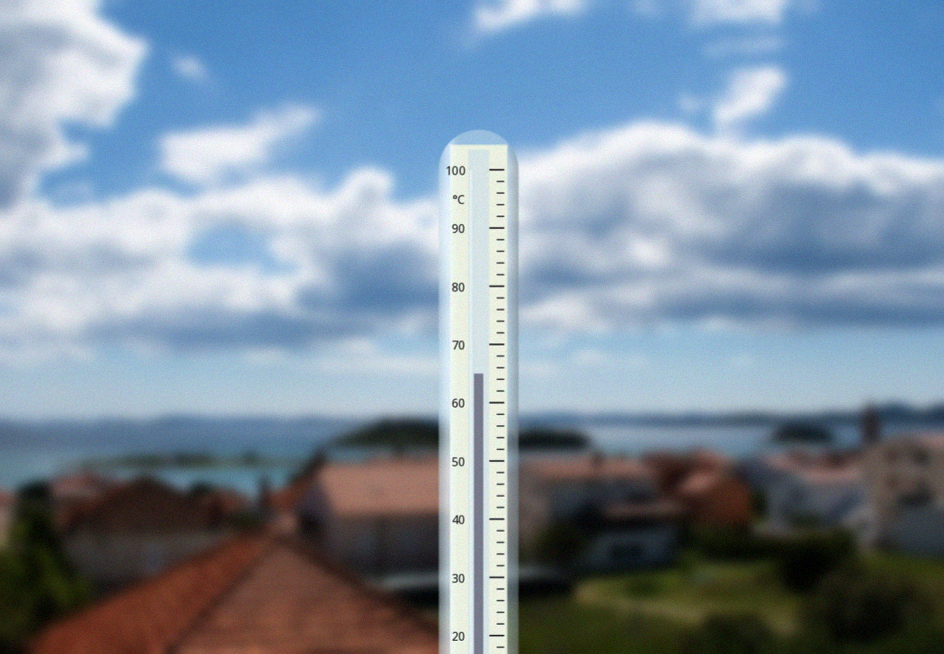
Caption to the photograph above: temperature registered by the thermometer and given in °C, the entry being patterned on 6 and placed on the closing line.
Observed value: 65
